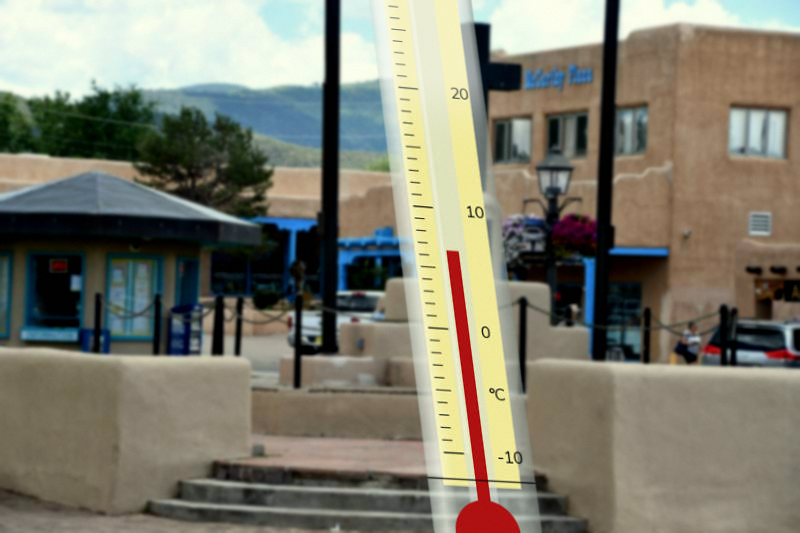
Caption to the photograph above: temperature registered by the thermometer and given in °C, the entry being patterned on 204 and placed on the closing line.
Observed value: 6.5
